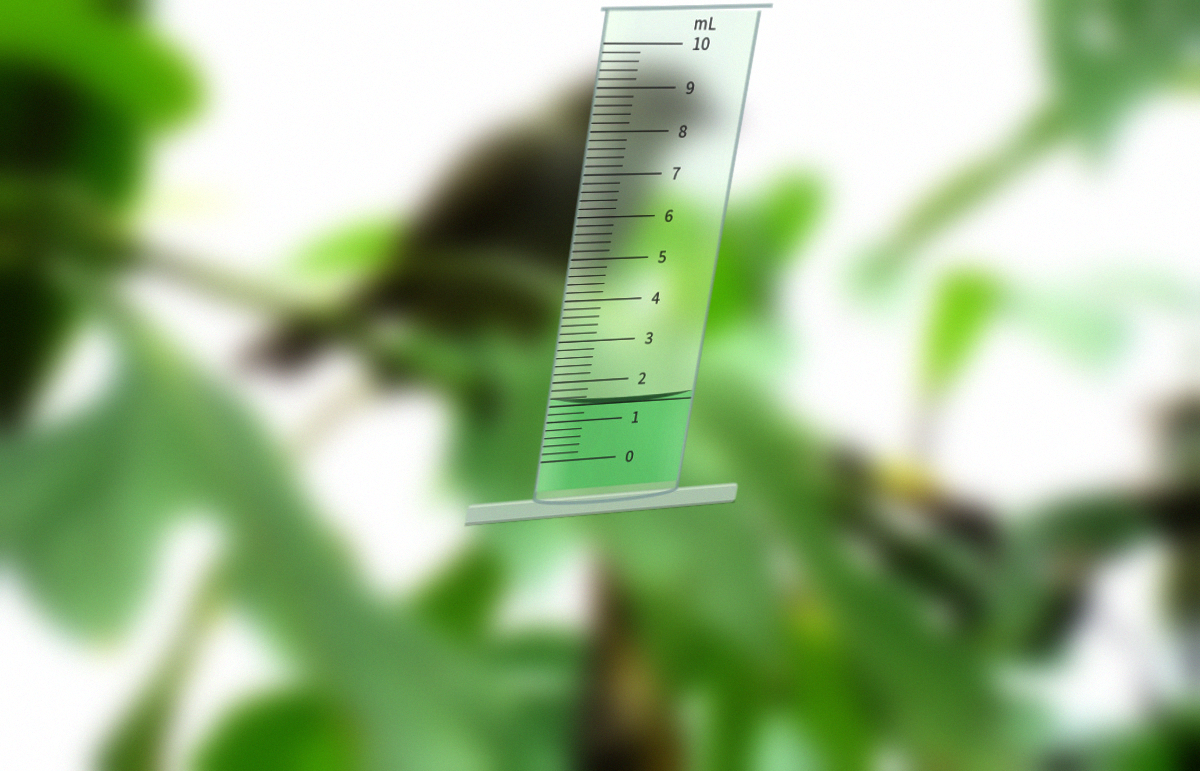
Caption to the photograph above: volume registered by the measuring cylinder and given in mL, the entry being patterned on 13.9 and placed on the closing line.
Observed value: 1.4
